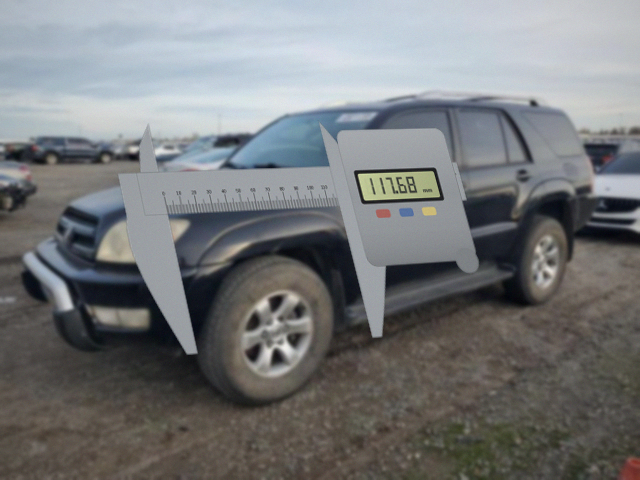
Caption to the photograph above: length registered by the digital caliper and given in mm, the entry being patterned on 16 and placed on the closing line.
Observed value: 117.68
